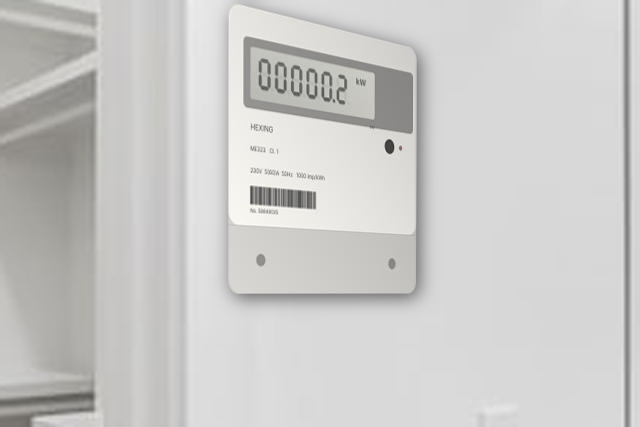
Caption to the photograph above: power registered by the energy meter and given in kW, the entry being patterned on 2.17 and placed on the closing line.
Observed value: 0.2
